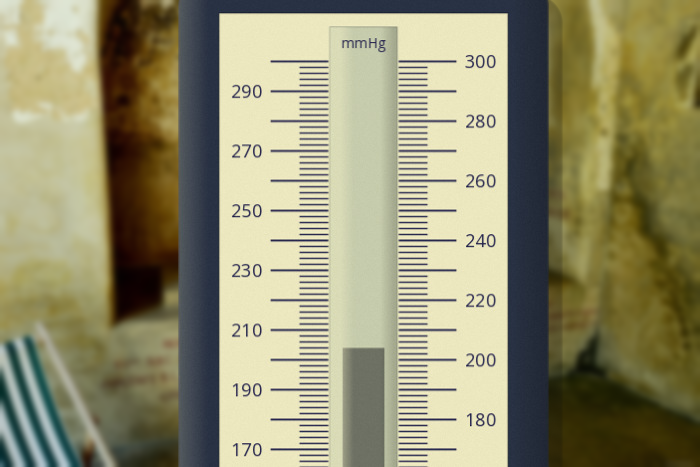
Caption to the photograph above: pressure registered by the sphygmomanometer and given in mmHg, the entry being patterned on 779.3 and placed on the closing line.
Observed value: 204
